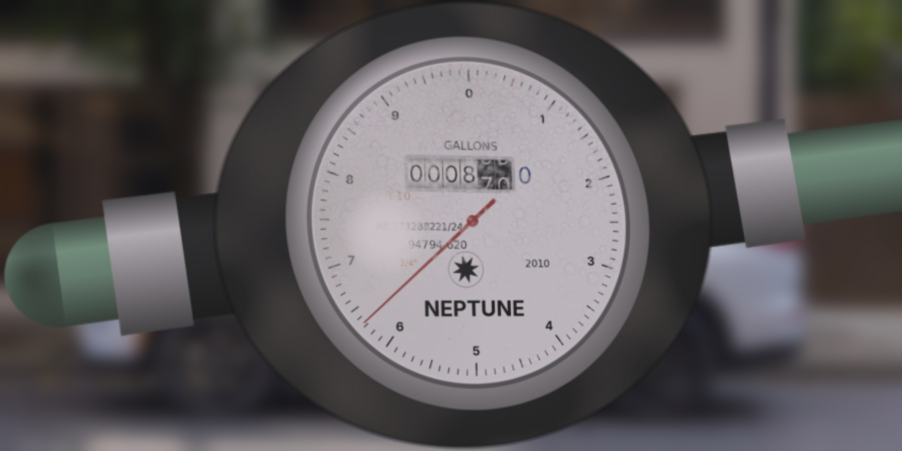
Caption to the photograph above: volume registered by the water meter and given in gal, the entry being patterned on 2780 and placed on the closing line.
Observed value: 8696.3
